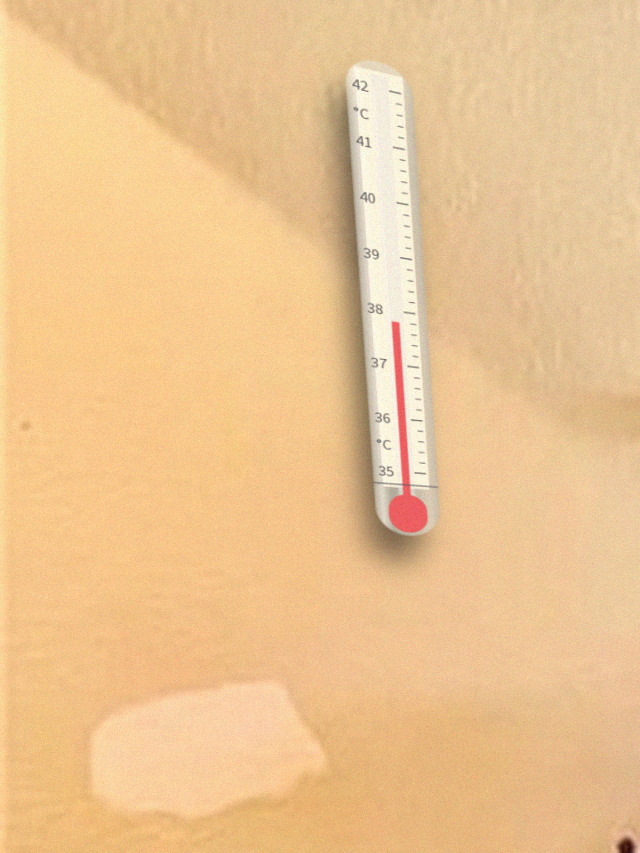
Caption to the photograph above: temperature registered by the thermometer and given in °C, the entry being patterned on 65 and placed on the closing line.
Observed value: 37.8
